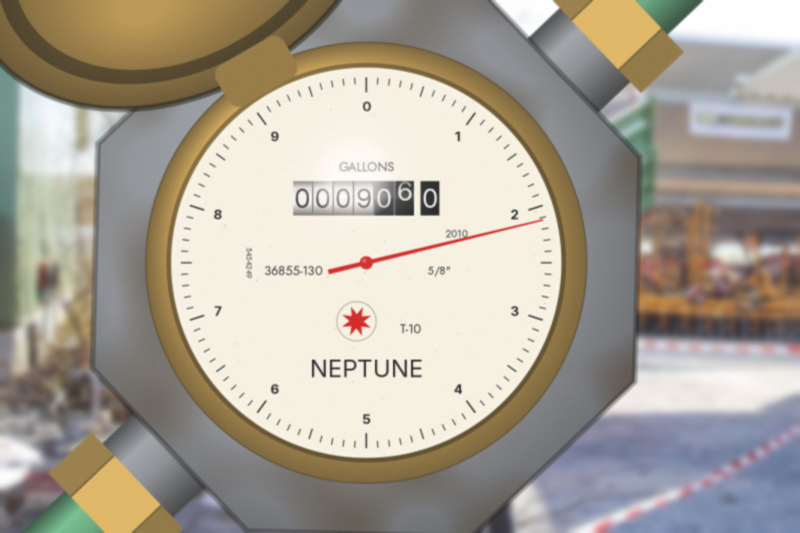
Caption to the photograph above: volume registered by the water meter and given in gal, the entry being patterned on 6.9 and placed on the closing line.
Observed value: 9062.1
